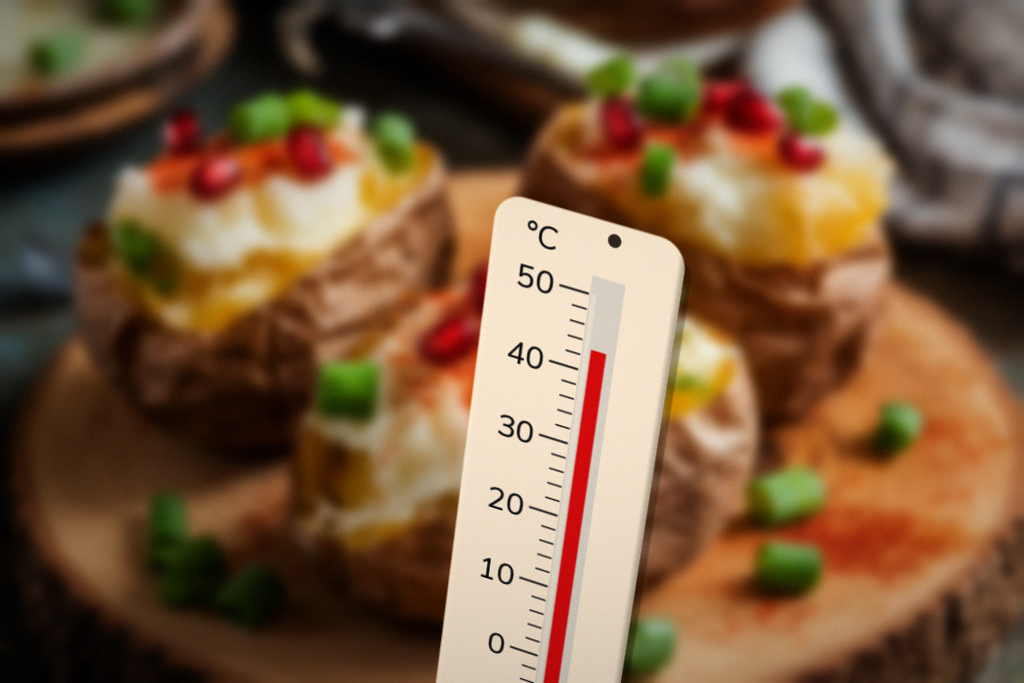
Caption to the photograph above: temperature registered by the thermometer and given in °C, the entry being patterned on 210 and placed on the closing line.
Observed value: 43
